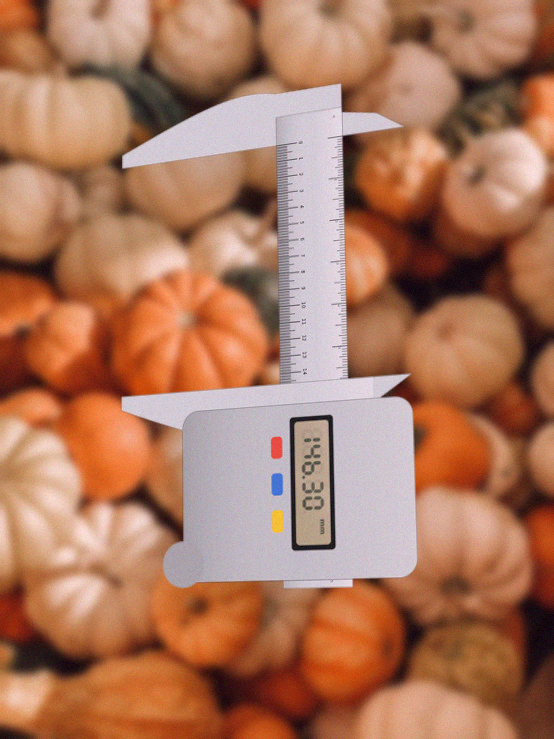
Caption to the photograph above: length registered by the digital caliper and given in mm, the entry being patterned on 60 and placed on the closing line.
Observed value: 146.30
